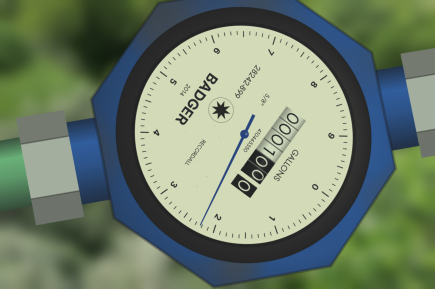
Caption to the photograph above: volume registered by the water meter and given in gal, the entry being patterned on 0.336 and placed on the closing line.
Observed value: 1002.2
